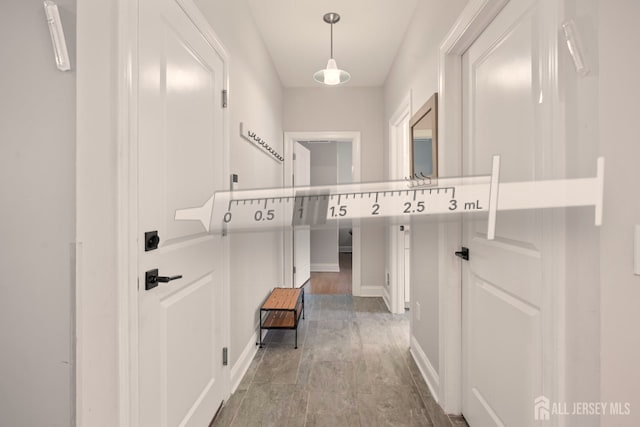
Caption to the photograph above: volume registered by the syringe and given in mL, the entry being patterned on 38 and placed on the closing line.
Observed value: 0.9
